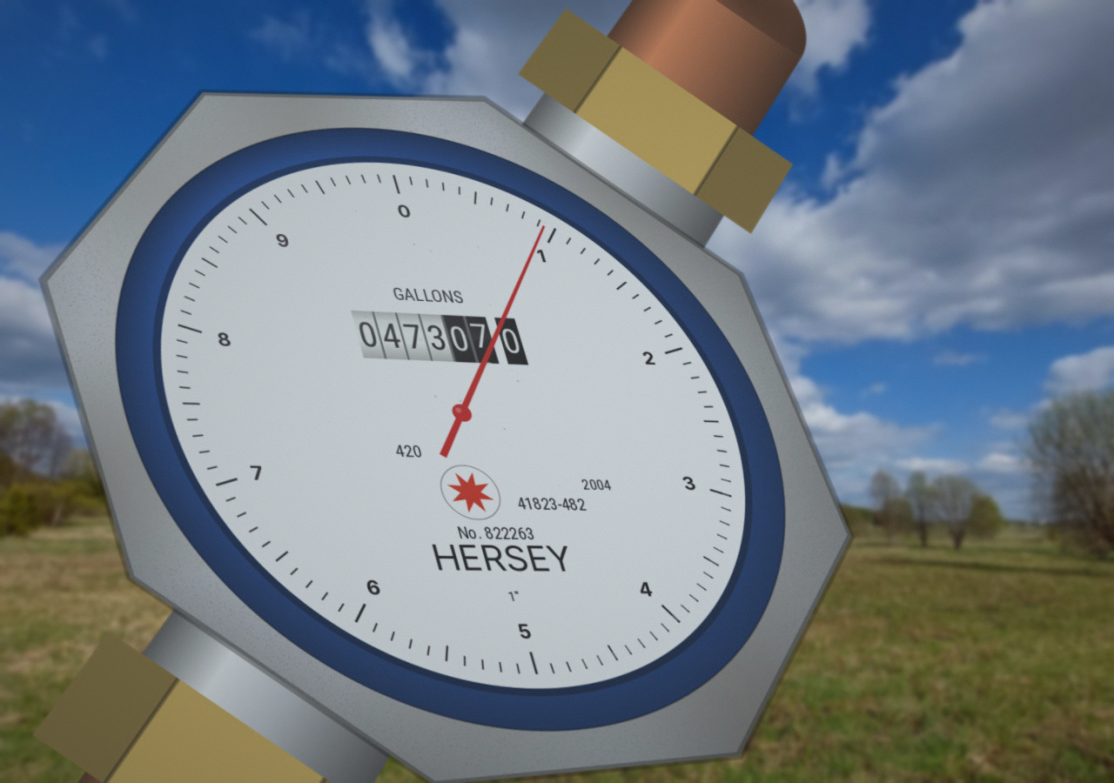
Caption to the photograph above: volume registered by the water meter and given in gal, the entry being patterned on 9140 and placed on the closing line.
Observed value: 473070.9
